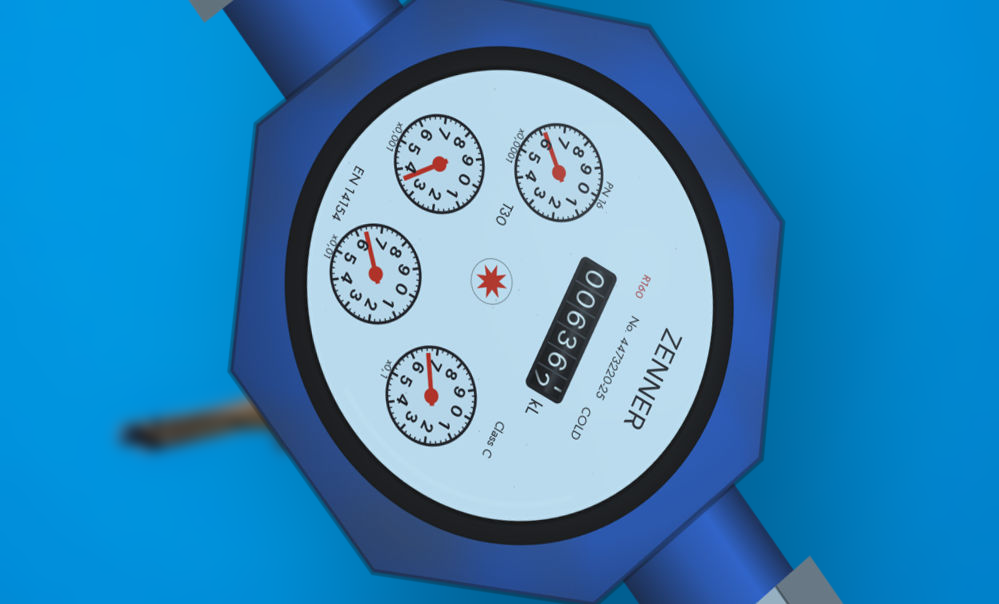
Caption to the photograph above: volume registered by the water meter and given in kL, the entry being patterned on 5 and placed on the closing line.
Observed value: 6361.6636
